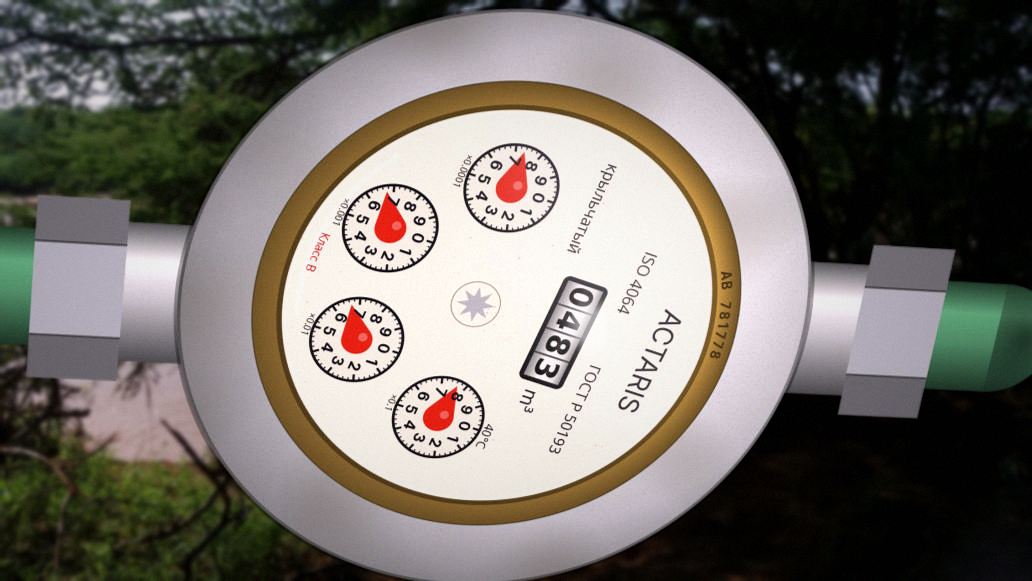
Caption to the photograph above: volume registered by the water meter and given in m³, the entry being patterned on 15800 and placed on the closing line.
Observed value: 483.7667
